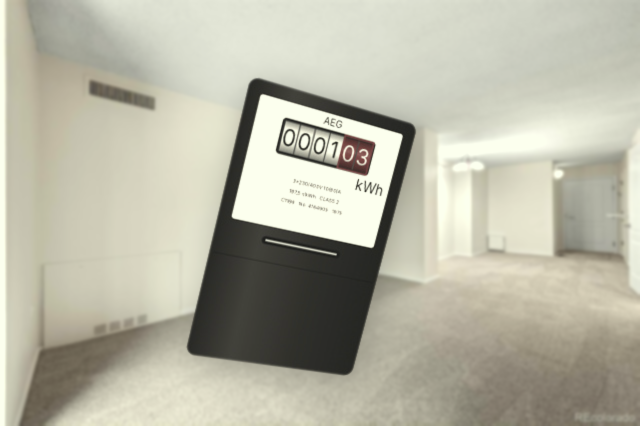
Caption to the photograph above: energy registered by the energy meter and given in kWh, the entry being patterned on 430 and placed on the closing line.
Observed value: 1.03
